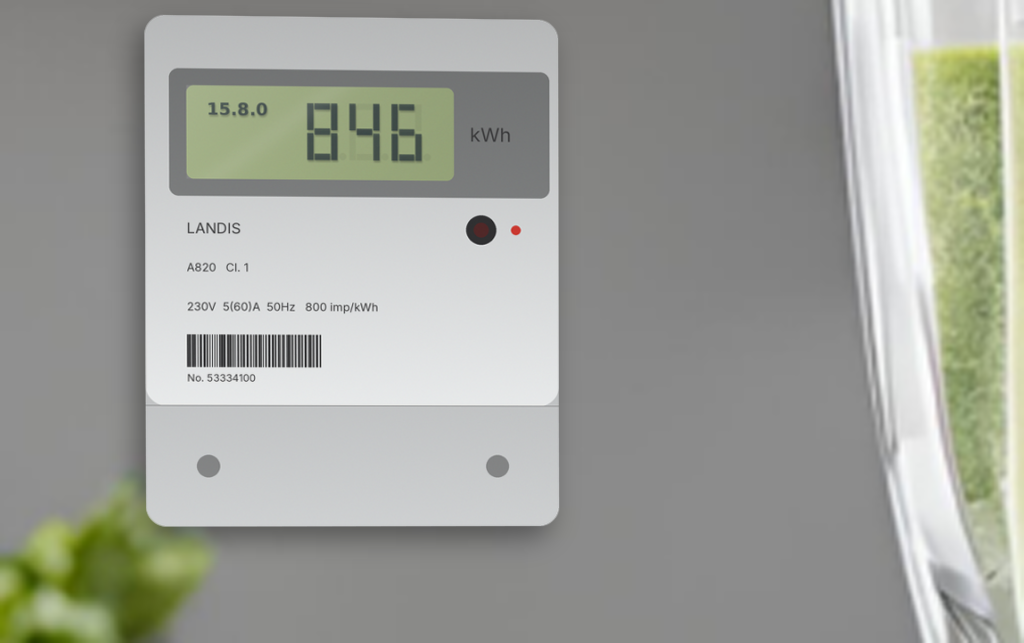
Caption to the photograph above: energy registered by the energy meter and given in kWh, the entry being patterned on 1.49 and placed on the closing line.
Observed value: 846
